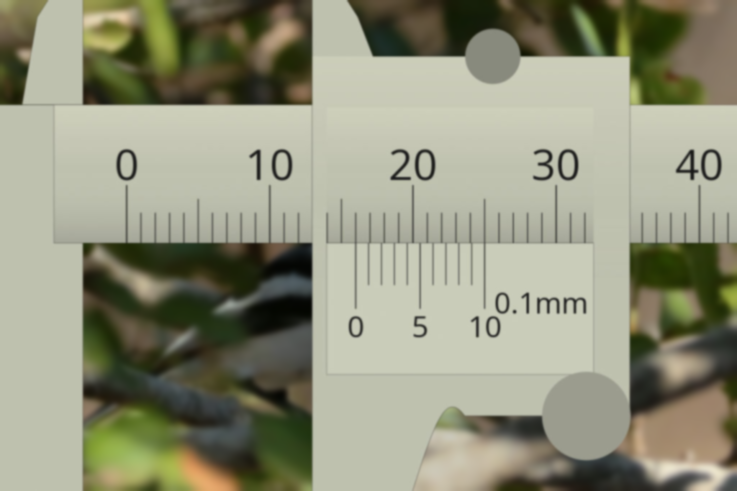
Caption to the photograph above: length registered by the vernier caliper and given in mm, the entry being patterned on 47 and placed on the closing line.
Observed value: 16.0
